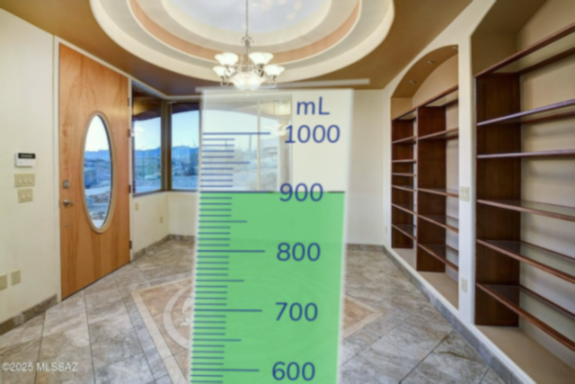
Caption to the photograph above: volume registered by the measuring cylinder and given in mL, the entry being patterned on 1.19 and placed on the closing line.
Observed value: 900
